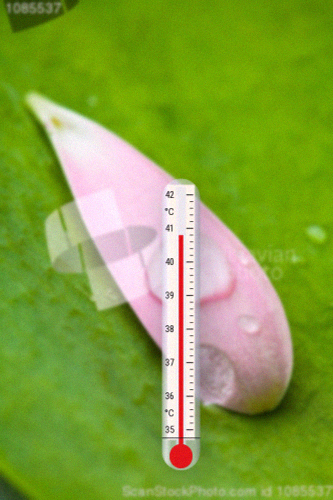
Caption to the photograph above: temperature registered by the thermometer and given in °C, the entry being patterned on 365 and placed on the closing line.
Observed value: 40.8
